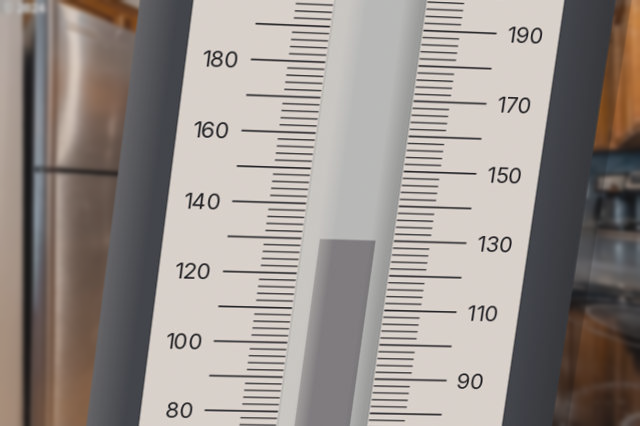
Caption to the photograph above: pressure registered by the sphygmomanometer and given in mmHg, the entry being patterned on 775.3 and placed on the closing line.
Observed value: 130
